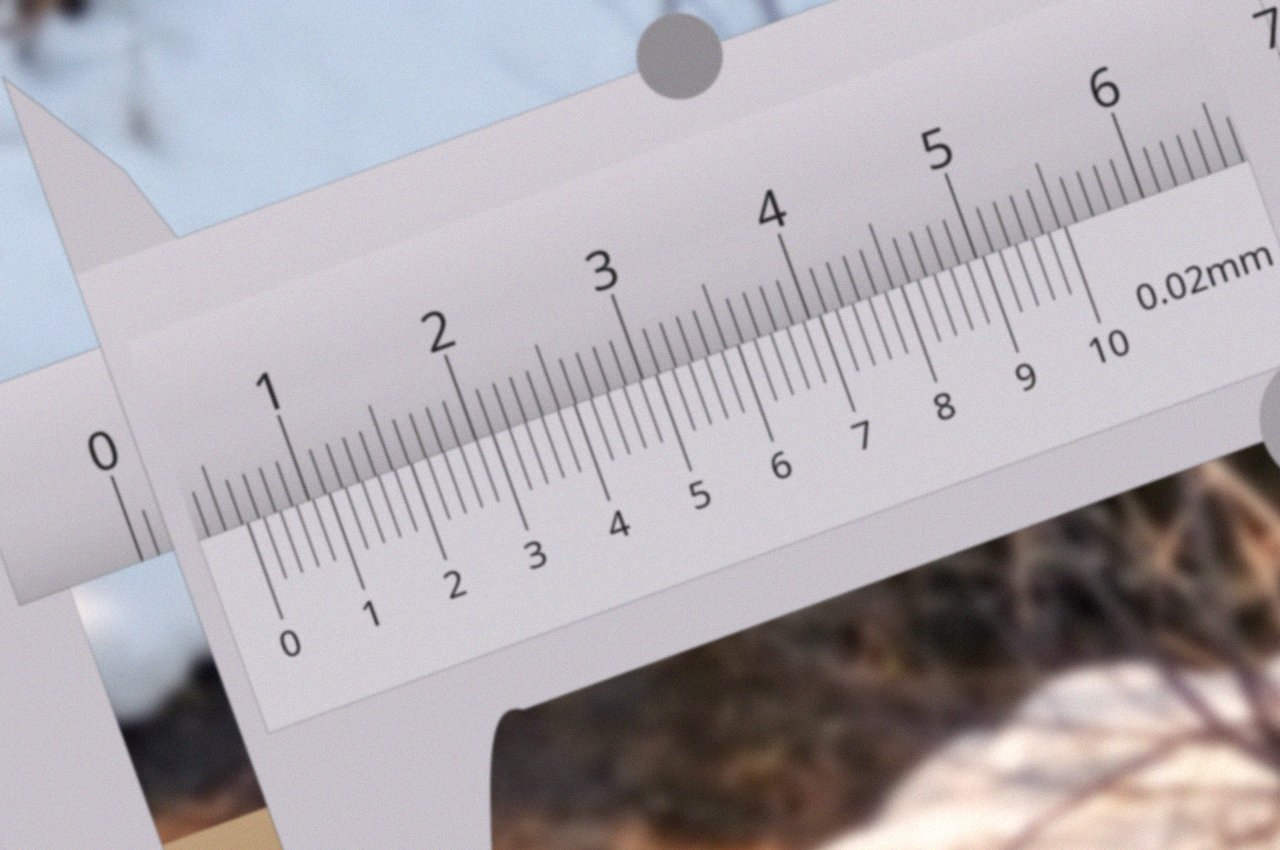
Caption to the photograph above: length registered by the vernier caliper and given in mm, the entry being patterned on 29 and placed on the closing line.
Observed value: 6.3
